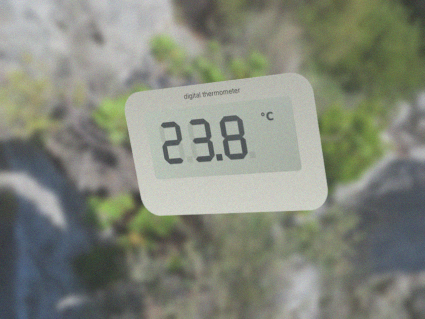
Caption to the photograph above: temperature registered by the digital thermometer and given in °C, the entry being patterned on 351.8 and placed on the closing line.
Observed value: 23.8
